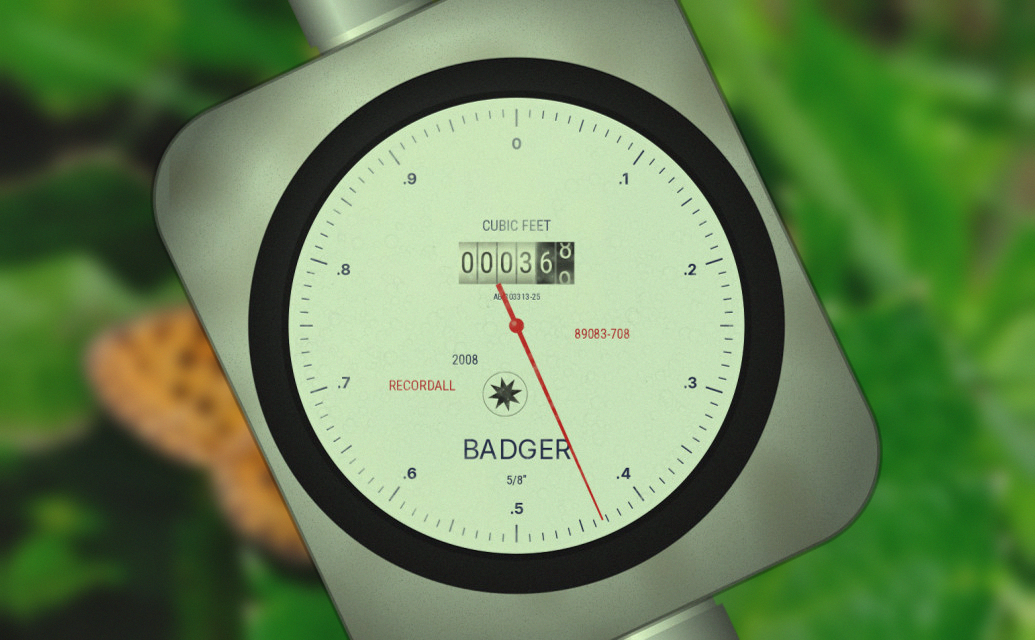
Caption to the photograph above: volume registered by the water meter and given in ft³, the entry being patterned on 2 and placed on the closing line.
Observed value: 368.43
